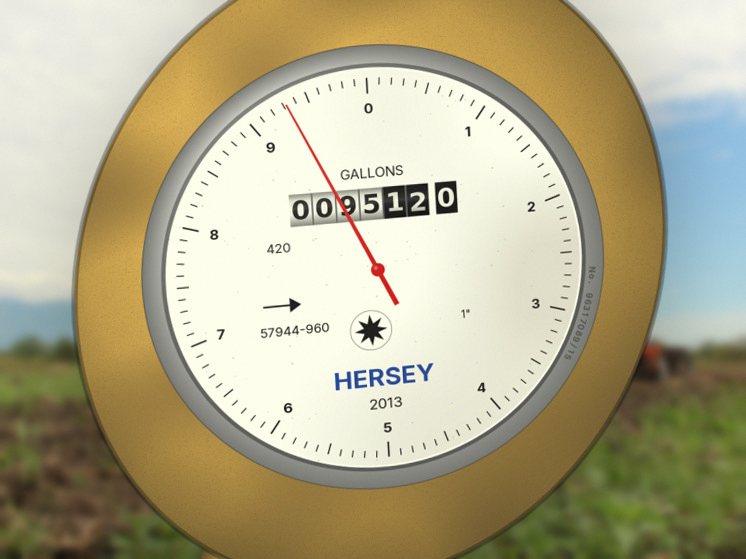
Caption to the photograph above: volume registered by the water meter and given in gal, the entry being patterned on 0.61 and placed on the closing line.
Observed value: 95119.3
